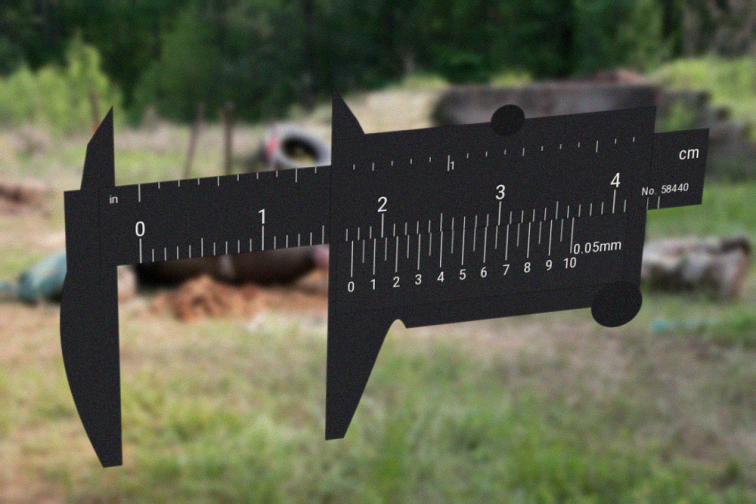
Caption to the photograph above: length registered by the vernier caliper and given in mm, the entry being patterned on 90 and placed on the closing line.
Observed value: 17.5
